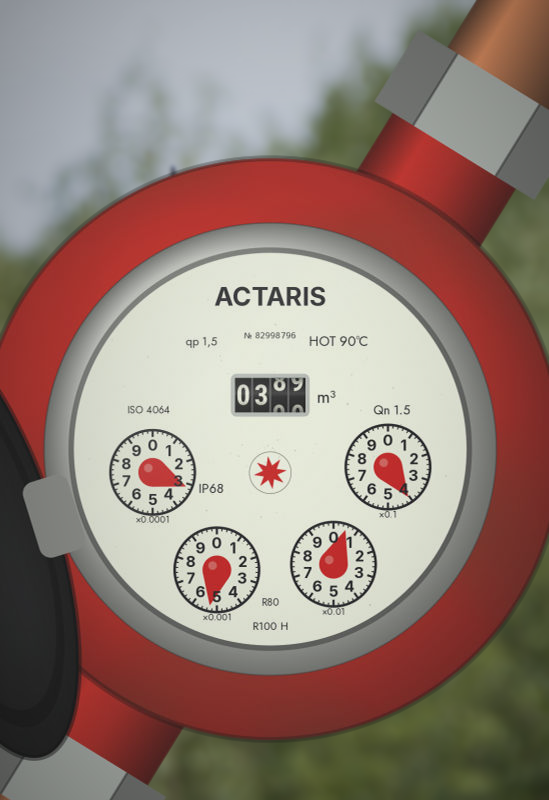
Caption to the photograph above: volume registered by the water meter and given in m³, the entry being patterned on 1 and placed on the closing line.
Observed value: 389.4053
